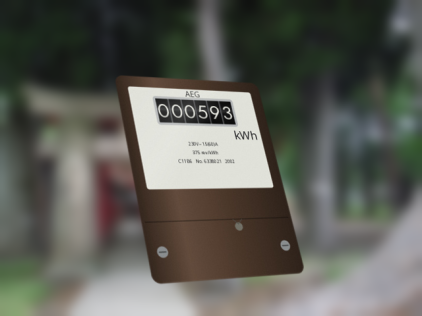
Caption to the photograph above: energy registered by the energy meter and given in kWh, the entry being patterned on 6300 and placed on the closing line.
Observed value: 593
